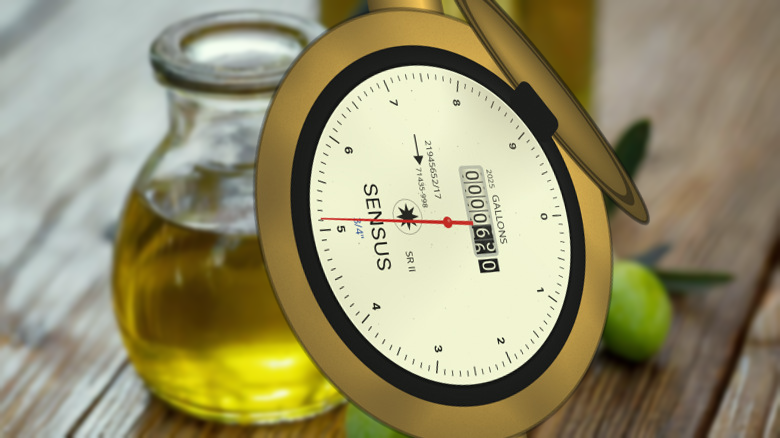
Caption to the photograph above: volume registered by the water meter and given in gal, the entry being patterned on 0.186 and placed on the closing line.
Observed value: 655.1
